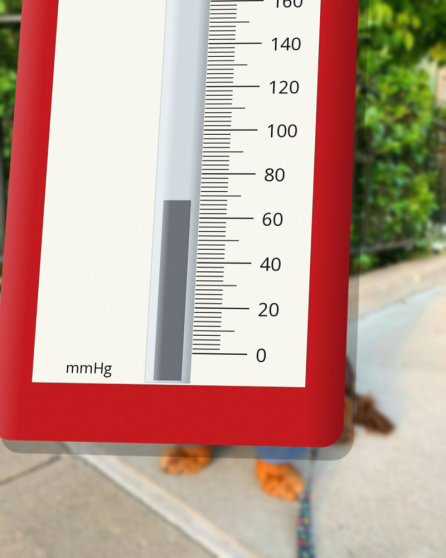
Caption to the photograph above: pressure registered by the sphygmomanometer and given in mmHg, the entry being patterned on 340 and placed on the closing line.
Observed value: 68
